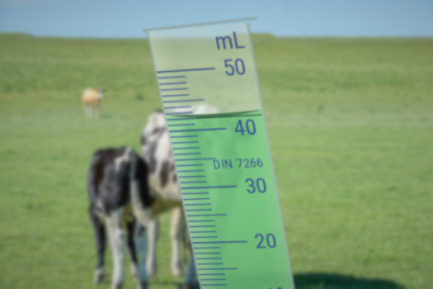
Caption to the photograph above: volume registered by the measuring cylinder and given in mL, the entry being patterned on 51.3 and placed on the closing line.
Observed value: 42
